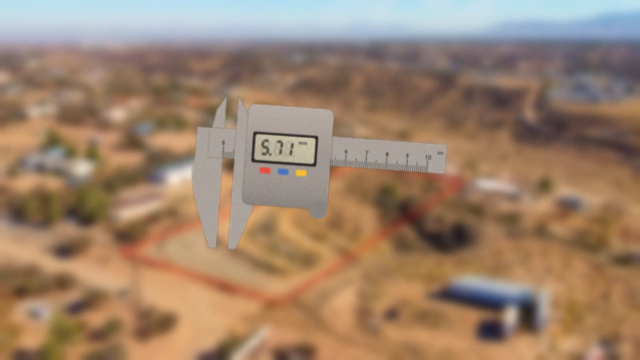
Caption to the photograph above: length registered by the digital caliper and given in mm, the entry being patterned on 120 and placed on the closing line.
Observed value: 5.71
